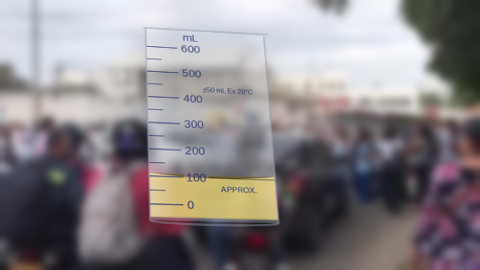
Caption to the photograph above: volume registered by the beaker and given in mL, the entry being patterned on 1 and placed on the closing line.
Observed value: 100
